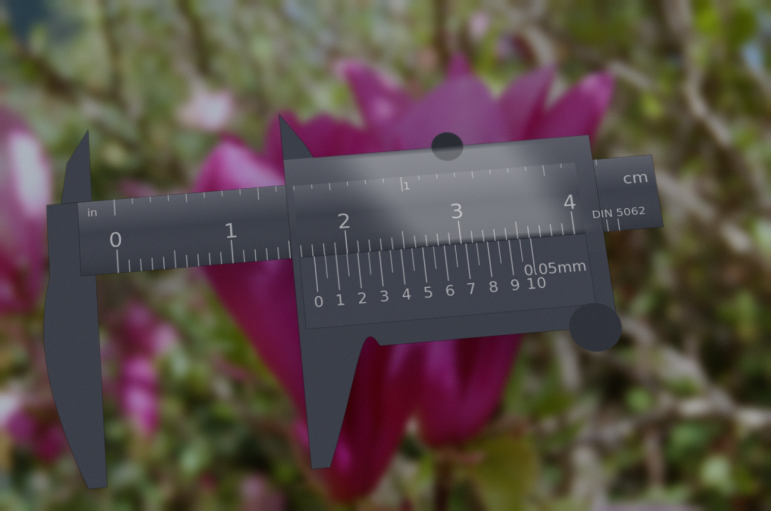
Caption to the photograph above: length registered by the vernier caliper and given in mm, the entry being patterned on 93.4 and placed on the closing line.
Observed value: 17.1
